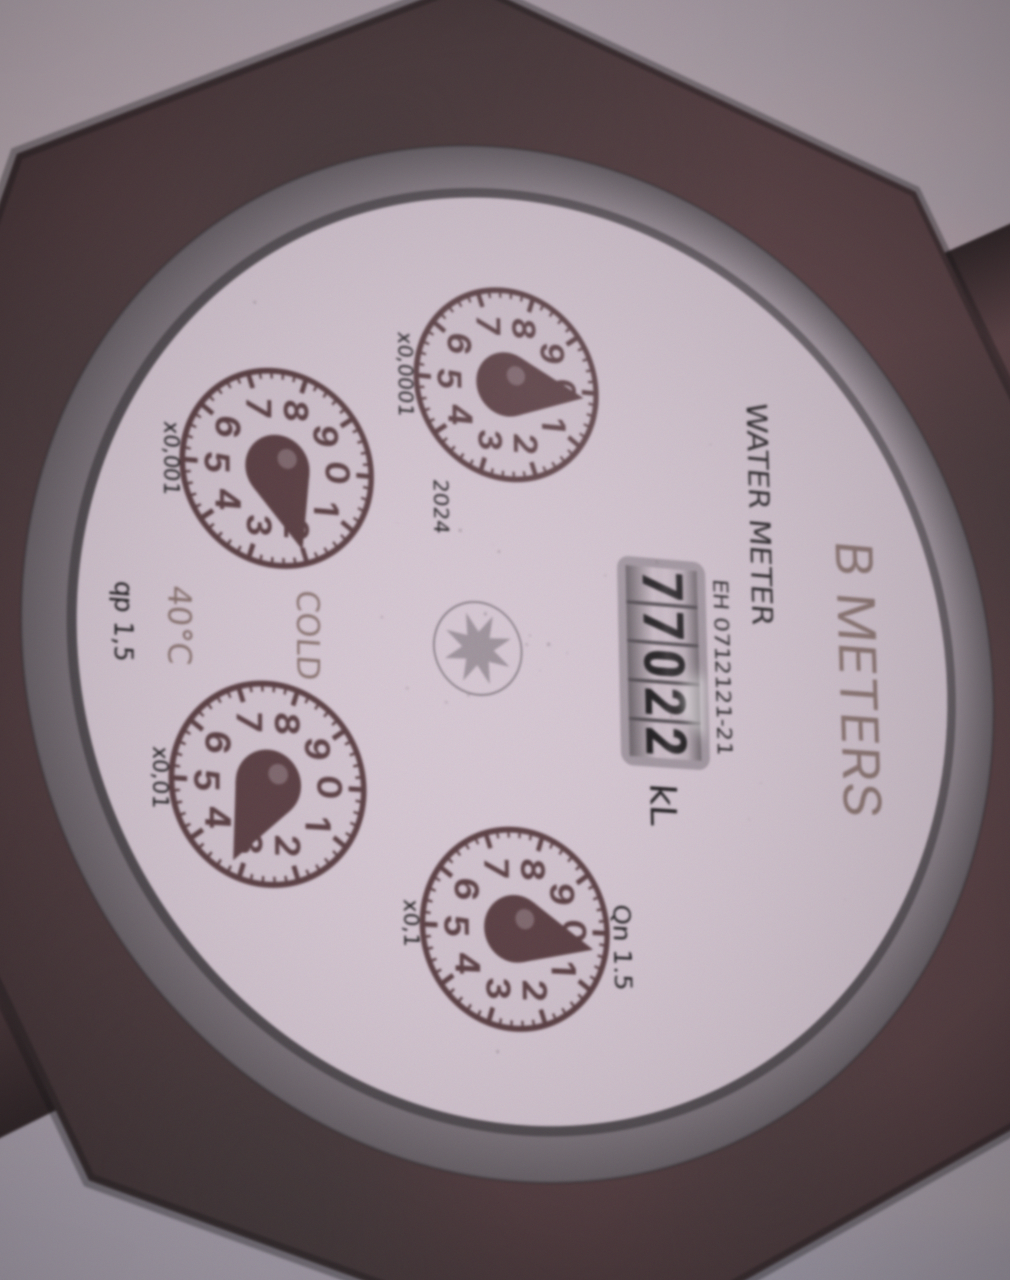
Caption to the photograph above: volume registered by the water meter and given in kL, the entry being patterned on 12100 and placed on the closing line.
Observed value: 77022.0320
